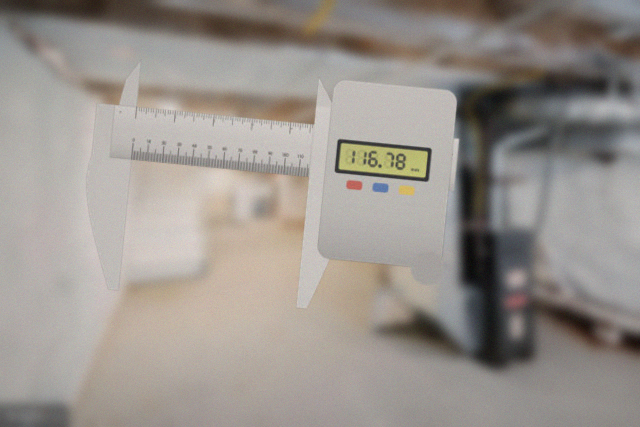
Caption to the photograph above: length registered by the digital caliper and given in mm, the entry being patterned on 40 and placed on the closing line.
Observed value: 116.78
